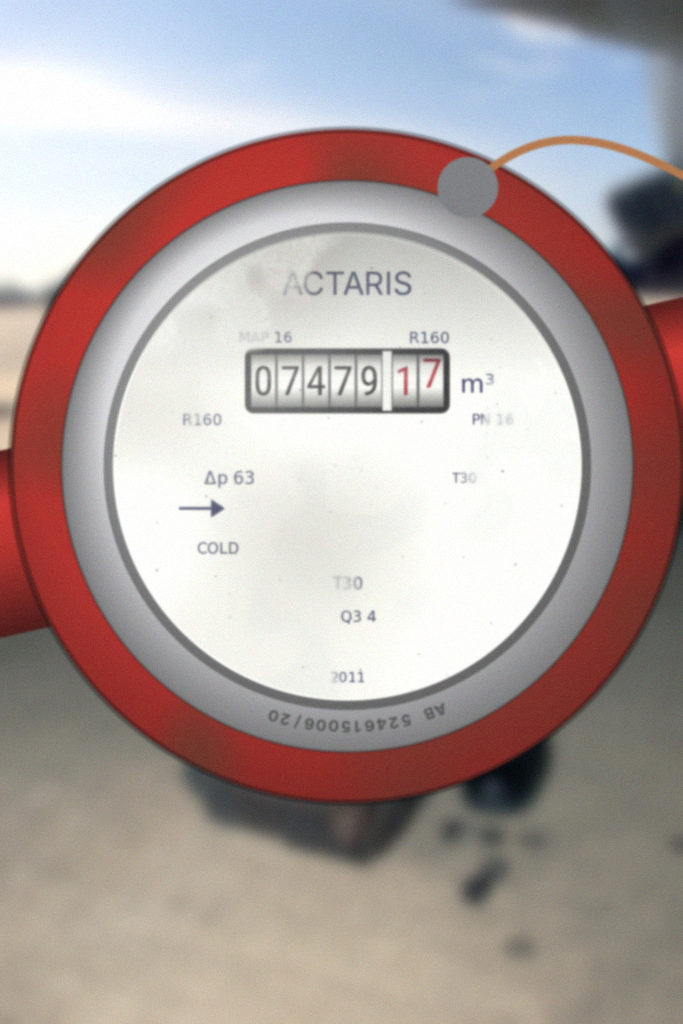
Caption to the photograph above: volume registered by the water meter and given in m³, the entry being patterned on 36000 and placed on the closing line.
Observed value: 7479.17
